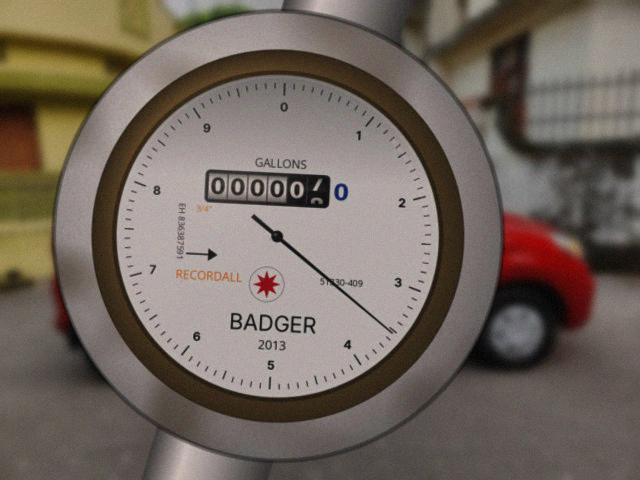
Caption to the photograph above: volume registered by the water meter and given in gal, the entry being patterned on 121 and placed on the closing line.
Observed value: 73.5
